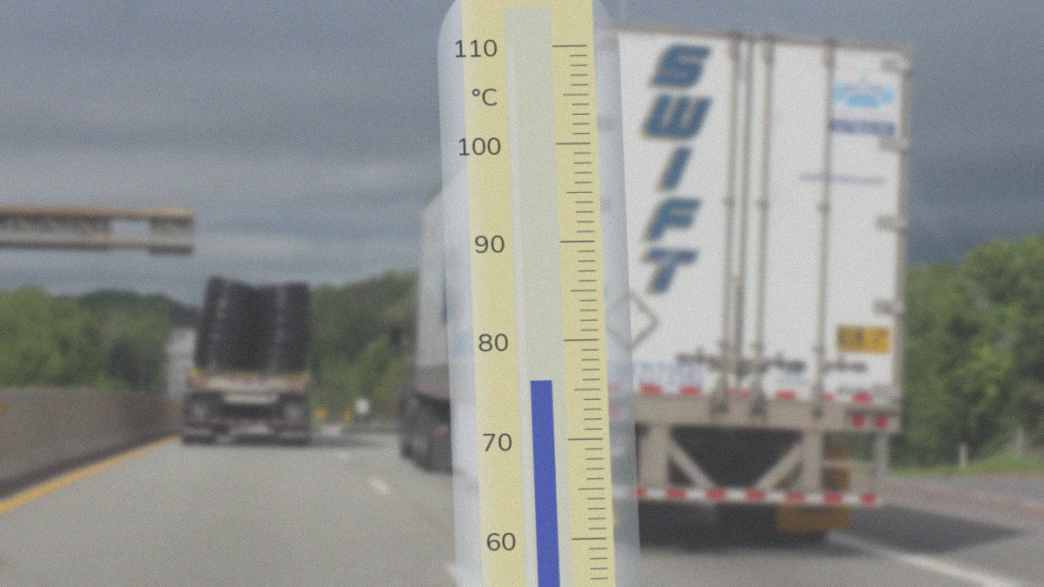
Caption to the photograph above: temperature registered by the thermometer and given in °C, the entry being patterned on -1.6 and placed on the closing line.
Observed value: 76
